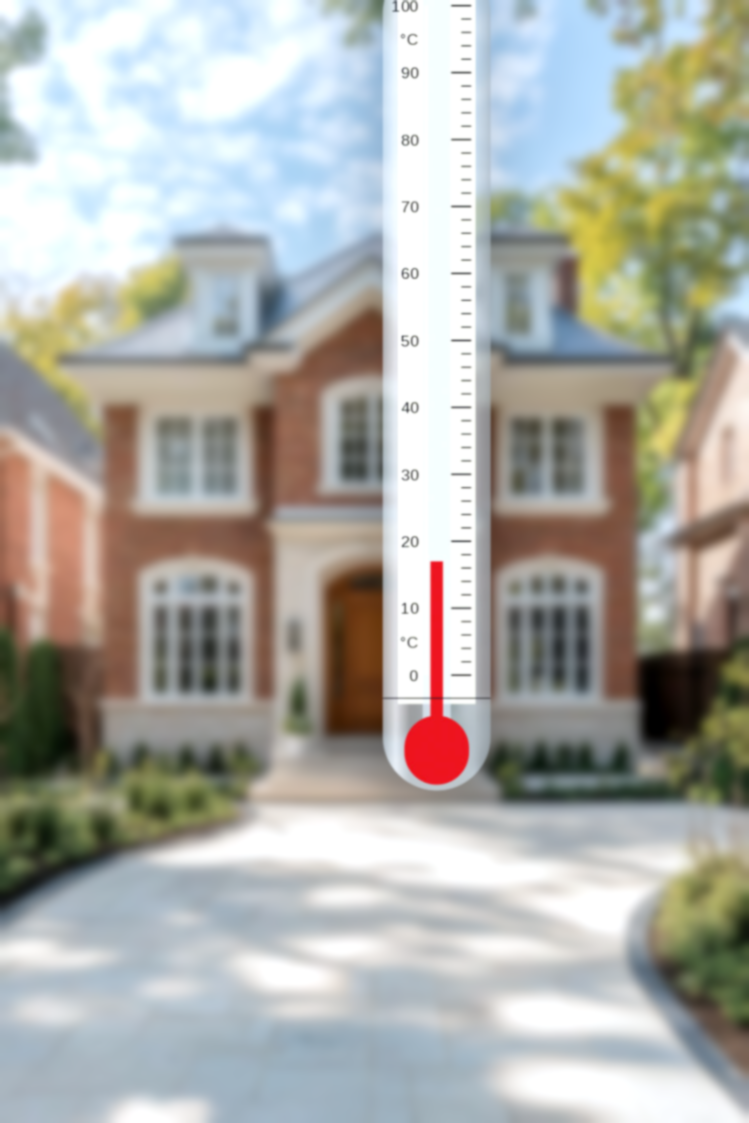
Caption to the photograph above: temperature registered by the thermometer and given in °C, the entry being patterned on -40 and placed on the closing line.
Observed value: 17
